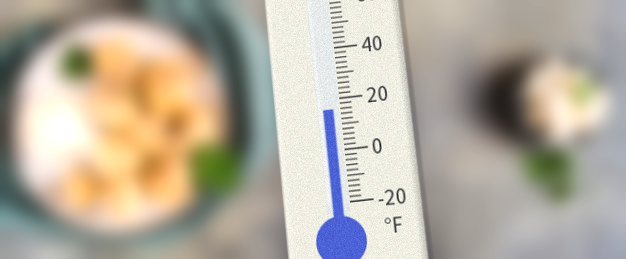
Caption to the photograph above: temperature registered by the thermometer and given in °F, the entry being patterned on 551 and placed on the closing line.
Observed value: 16
